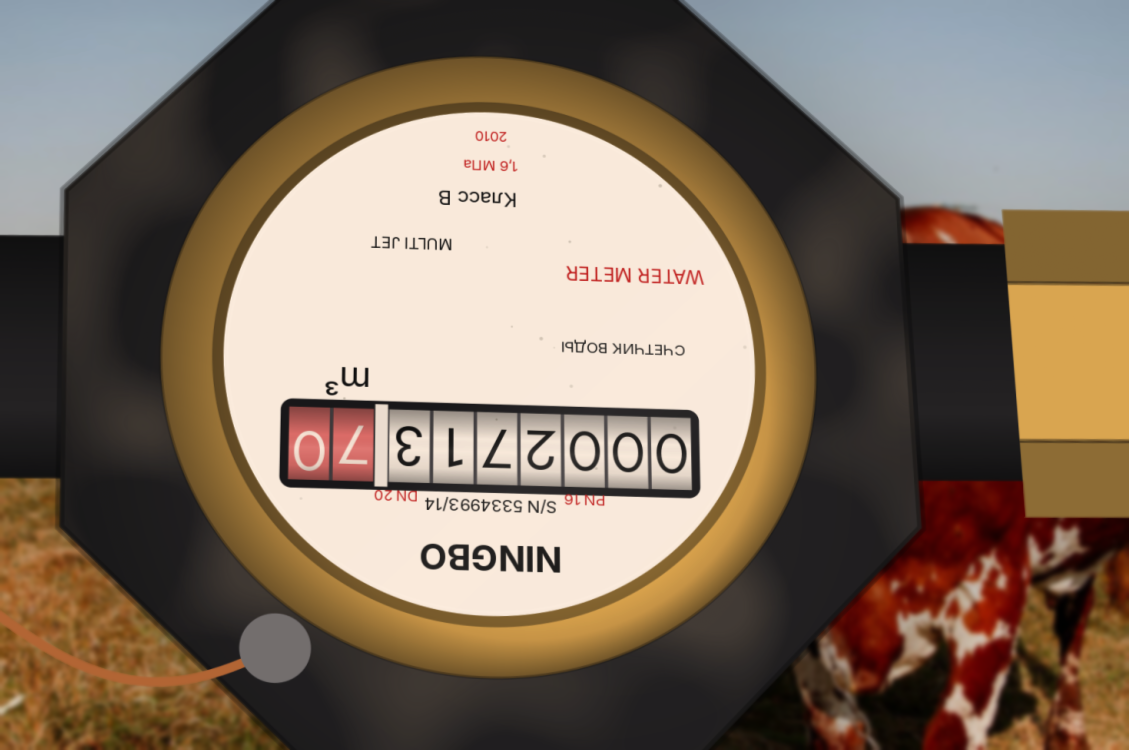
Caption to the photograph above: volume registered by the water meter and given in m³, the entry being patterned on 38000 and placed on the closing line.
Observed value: 2713.70
